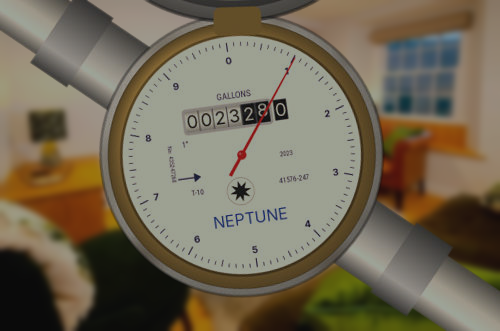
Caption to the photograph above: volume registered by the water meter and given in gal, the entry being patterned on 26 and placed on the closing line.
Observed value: 23281.0
